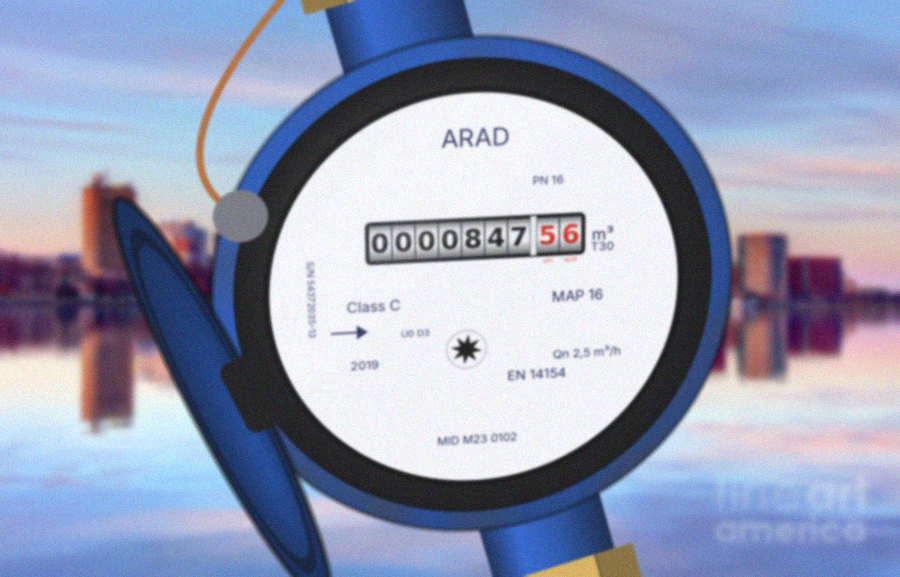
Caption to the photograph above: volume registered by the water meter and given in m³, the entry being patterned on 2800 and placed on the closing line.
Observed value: 847.56
